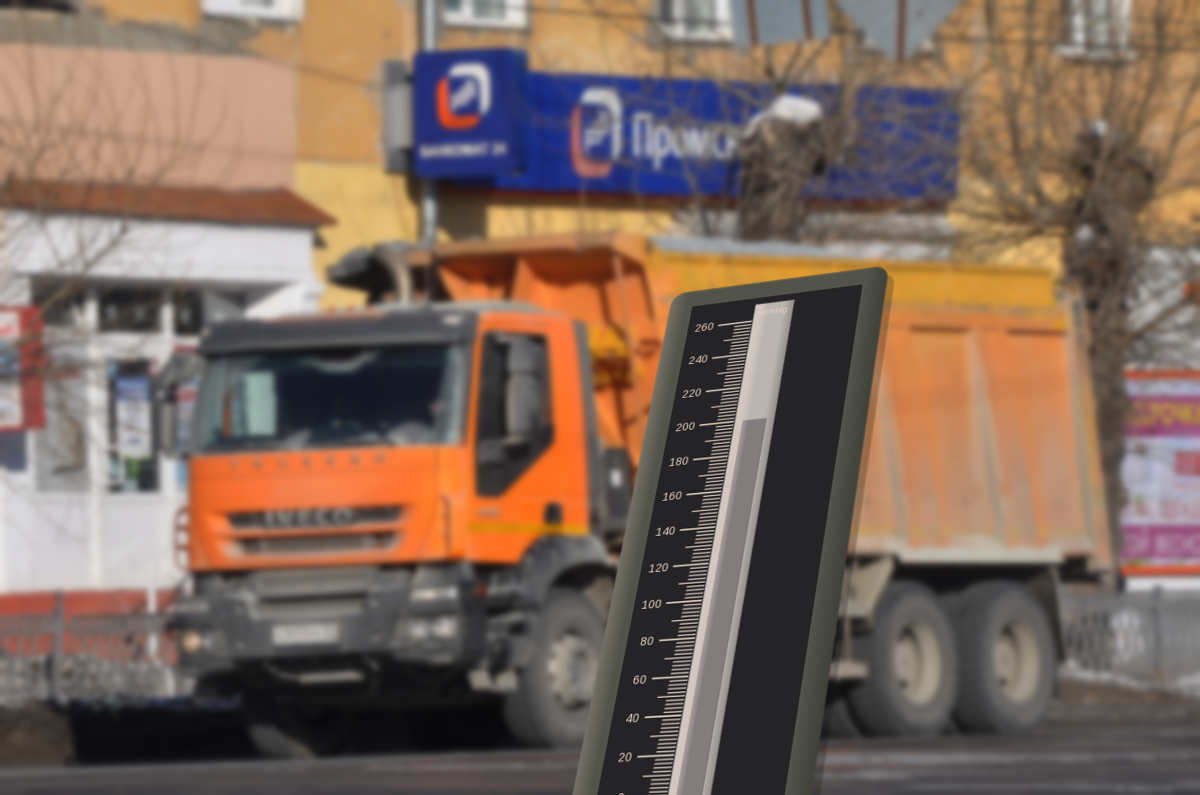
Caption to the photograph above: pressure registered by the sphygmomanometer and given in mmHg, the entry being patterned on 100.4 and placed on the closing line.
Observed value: 200
